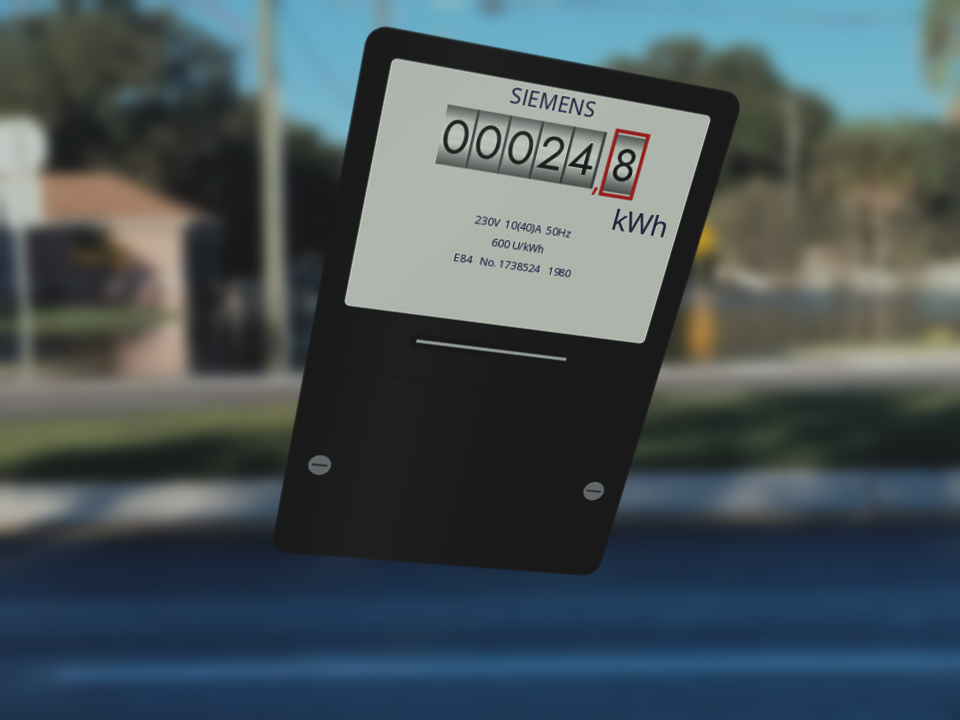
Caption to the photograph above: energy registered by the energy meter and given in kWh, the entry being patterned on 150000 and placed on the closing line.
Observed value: 24.8
